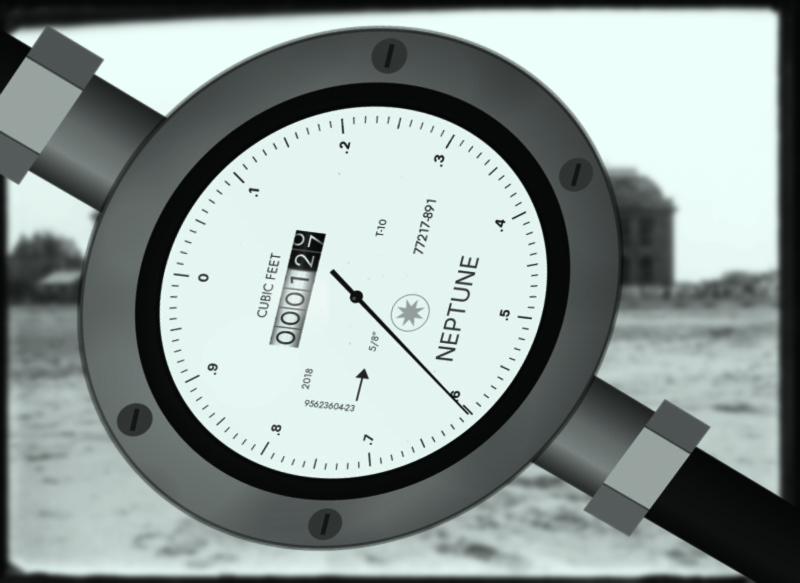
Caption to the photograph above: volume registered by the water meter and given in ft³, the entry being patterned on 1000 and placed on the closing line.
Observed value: 126.60
